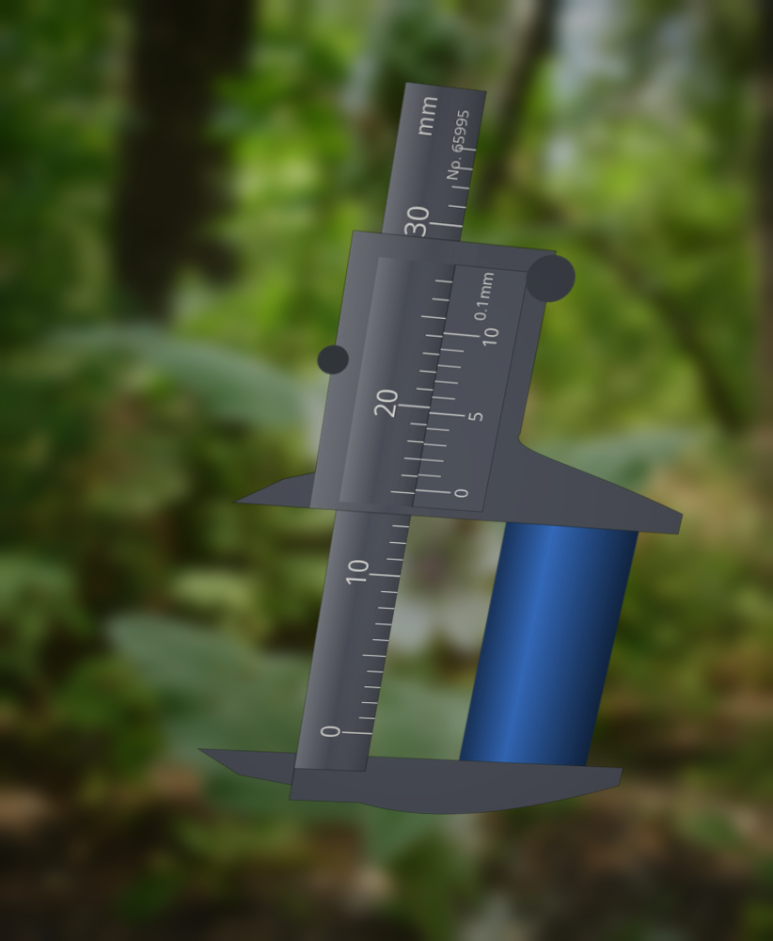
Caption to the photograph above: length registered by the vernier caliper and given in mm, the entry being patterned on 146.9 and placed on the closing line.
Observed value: 15.2
